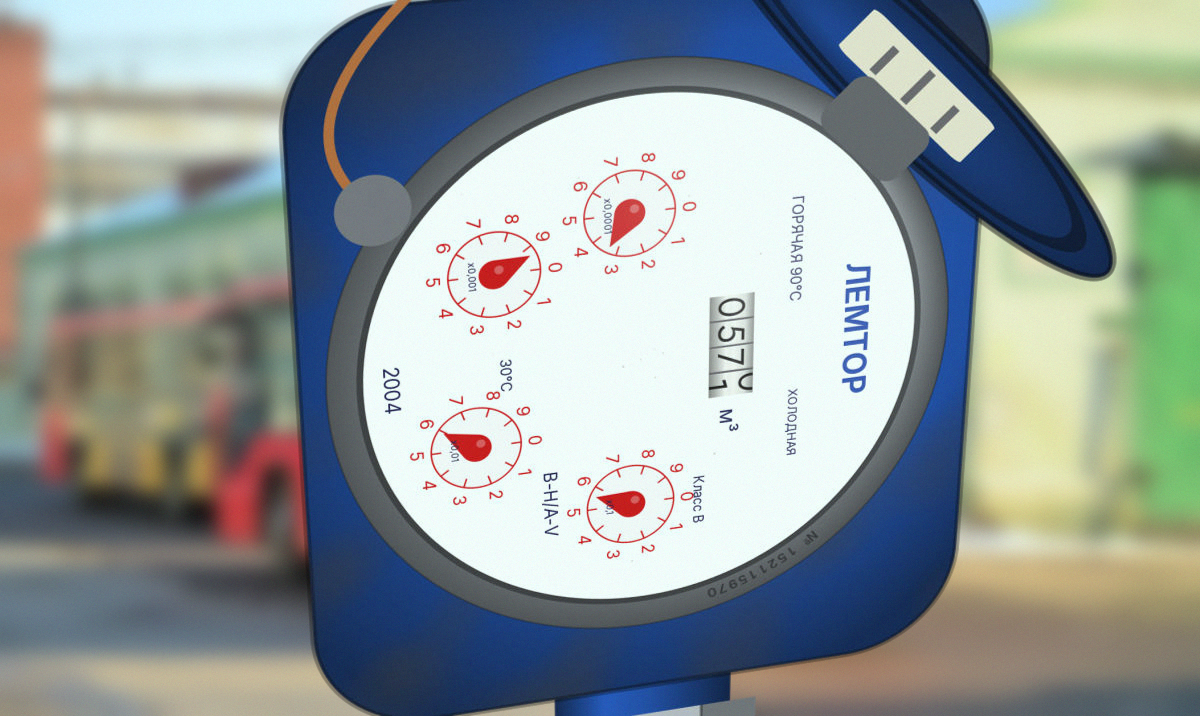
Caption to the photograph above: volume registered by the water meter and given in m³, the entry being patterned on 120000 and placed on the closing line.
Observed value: 570.5593
